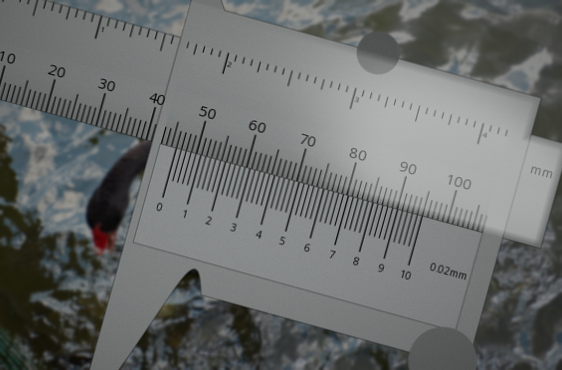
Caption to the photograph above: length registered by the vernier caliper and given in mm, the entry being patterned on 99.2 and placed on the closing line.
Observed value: 46.0
